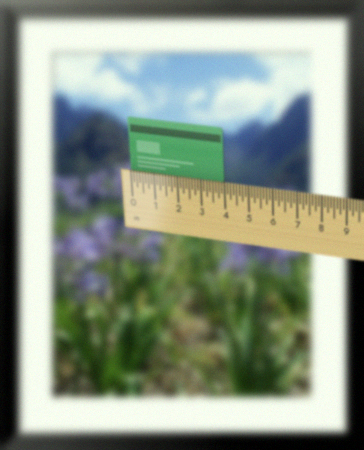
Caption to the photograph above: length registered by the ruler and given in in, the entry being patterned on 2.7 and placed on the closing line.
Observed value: 4
